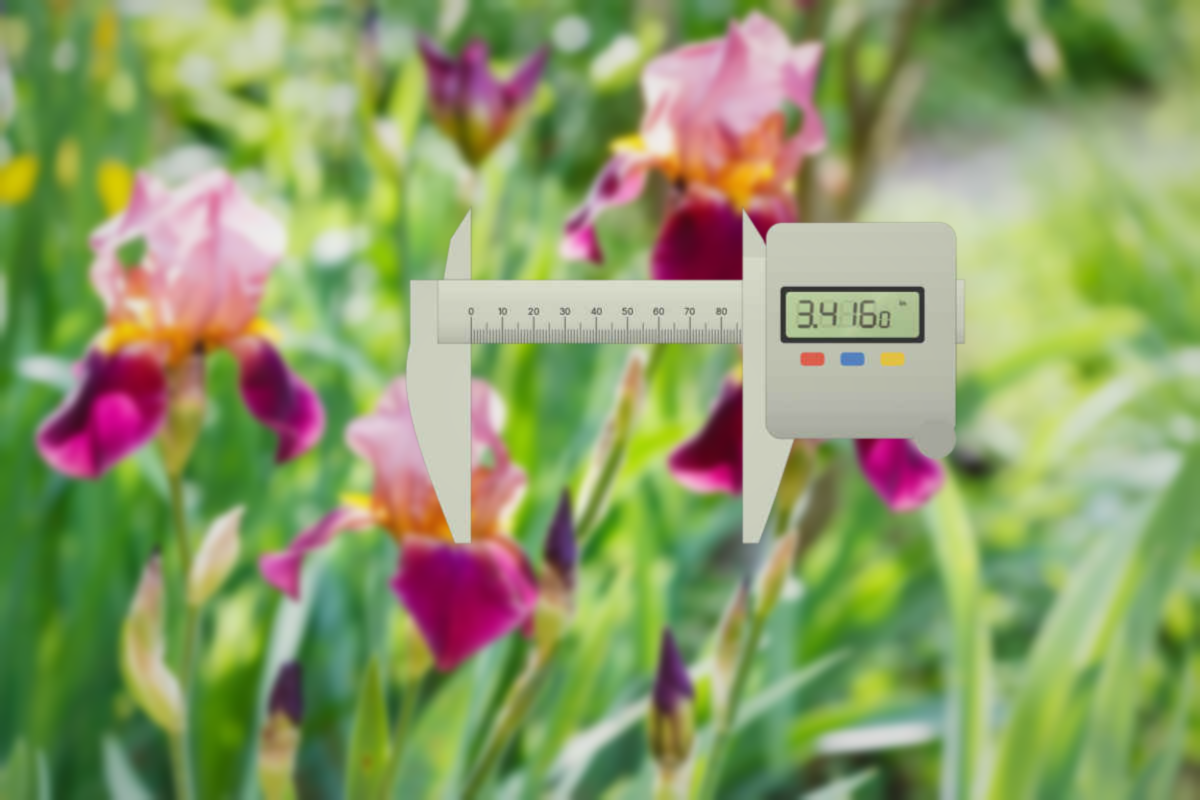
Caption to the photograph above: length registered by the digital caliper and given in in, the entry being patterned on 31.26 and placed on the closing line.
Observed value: 3.4160
